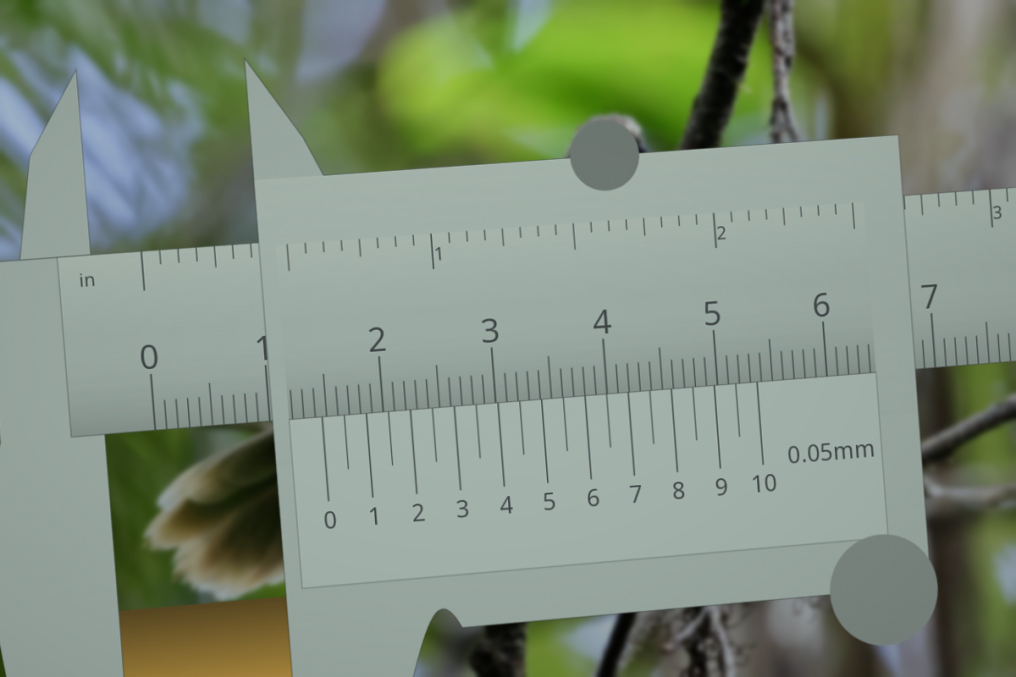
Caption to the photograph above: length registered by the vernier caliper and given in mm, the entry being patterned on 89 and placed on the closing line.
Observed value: 14.6
